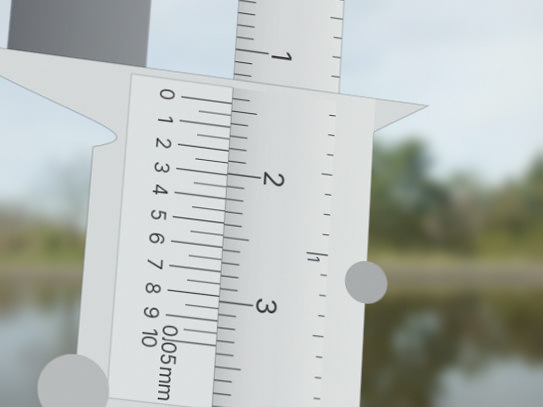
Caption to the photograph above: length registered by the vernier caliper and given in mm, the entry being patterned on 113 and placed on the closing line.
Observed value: 14.4
